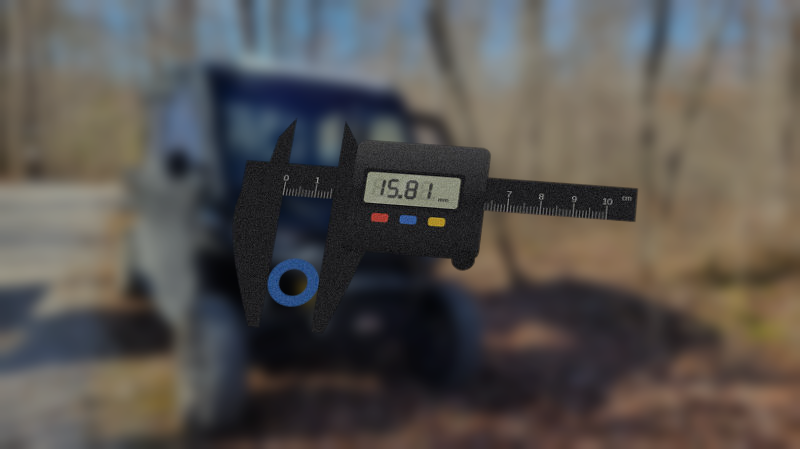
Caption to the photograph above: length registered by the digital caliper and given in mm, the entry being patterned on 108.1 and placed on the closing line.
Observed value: 15.81
